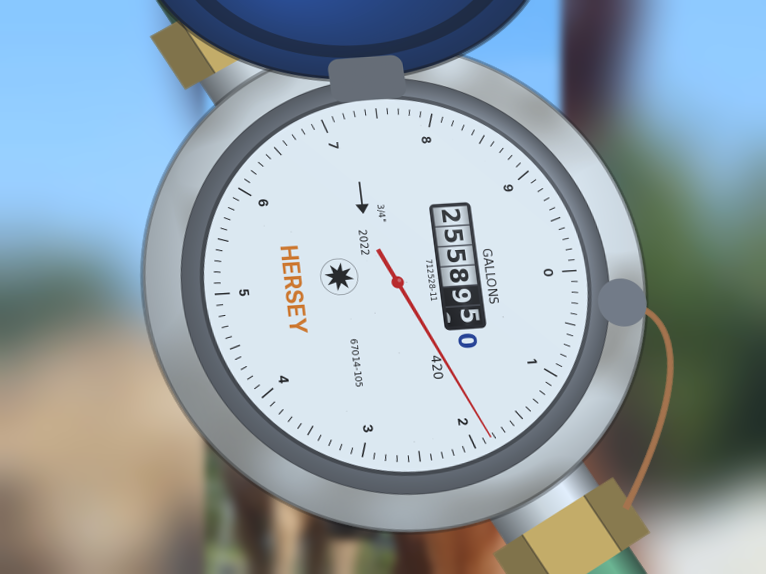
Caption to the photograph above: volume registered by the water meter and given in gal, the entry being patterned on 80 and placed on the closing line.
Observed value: 2558951.8
